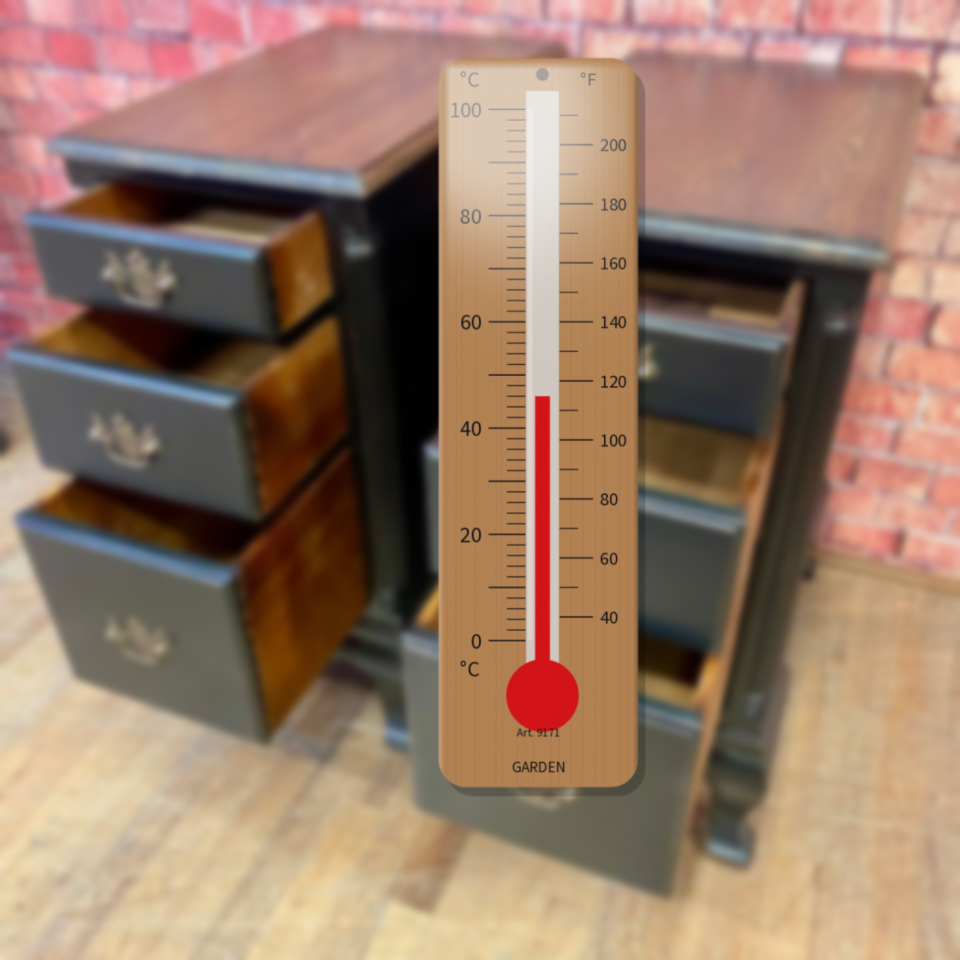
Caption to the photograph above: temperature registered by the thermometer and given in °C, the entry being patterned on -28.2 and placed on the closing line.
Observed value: 46
